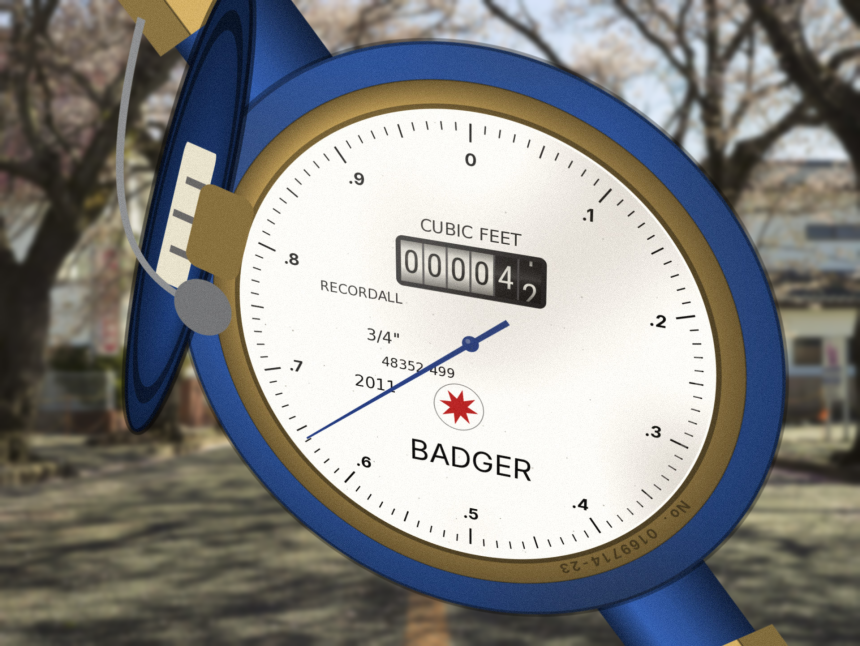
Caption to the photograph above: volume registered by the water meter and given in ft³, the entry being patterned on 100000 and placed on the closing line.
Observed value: 41.64
